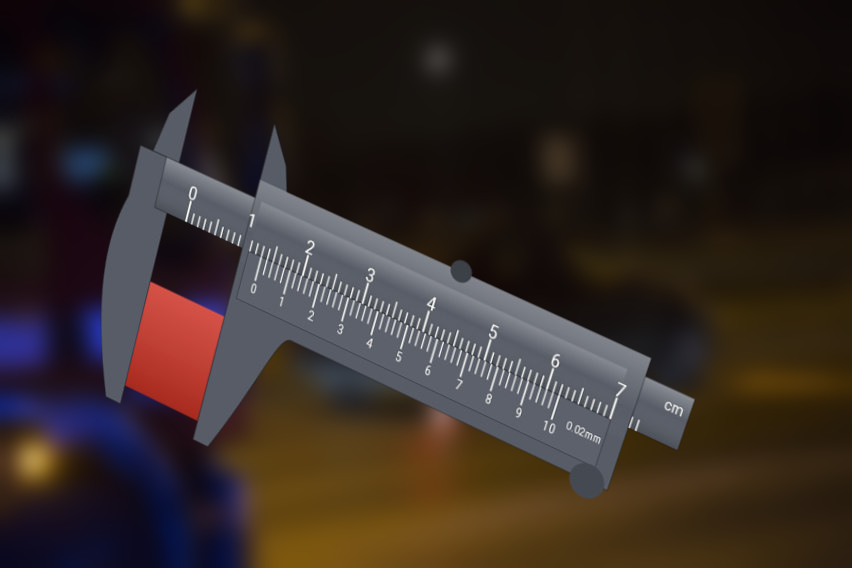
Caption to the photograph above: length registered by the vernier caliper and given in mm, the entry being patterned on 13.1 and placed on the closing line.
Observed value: 13.0
